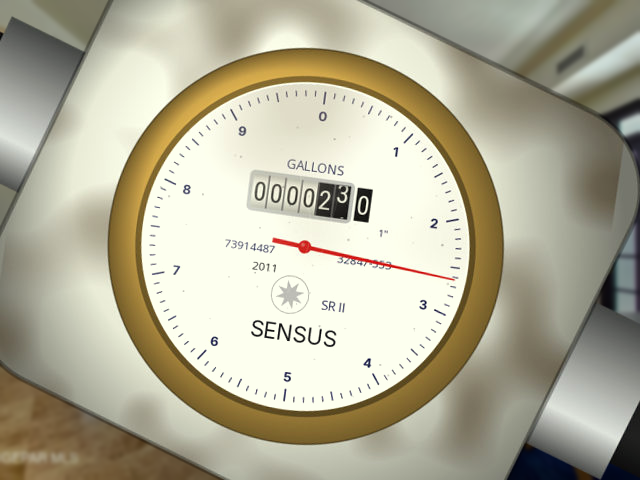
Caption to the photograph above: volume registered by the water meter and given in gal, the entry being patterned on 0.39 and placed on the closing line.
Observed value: 232.6
